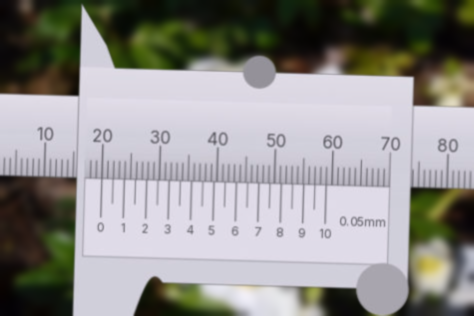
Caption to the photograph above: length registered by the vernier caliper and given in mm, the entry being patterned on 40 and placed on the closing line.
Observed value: 20.0
